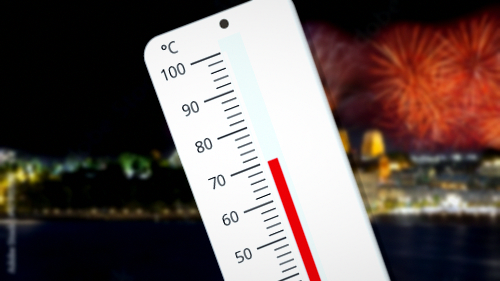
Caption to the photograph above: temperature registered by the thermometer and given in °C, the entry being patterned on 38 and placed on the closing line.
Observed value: 70
